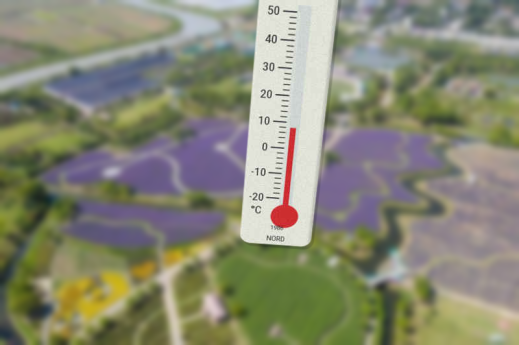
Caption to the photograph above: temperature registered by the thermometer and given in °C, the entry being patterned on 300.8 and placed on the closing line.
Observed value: 8
